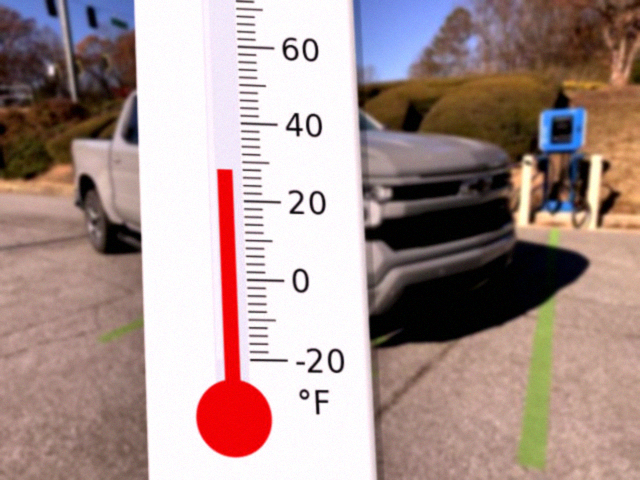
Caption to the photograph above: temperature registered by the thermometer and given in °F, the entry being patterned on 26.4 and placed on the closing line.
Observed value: 28
